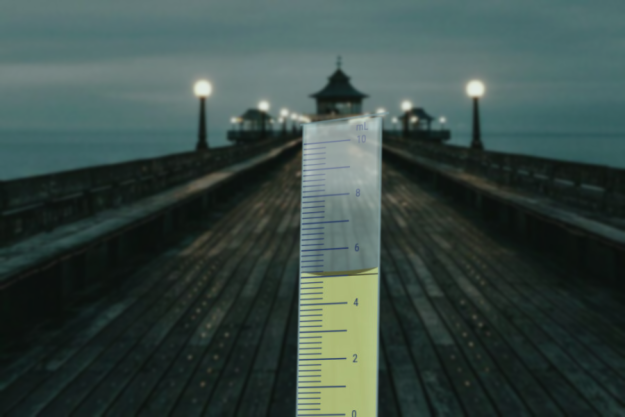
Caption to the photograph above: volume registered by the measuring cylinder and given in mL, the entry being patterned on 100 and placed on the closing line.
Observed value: 5
